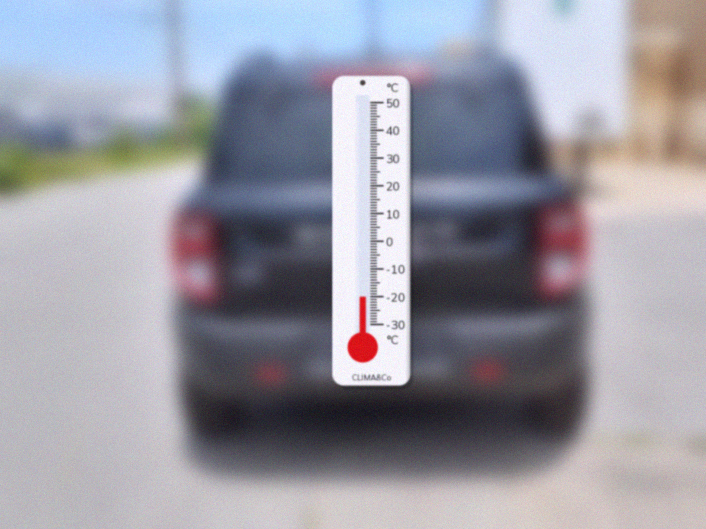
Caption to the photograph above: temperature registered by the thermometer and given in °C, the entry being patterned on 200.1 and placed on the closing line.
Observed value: -20
